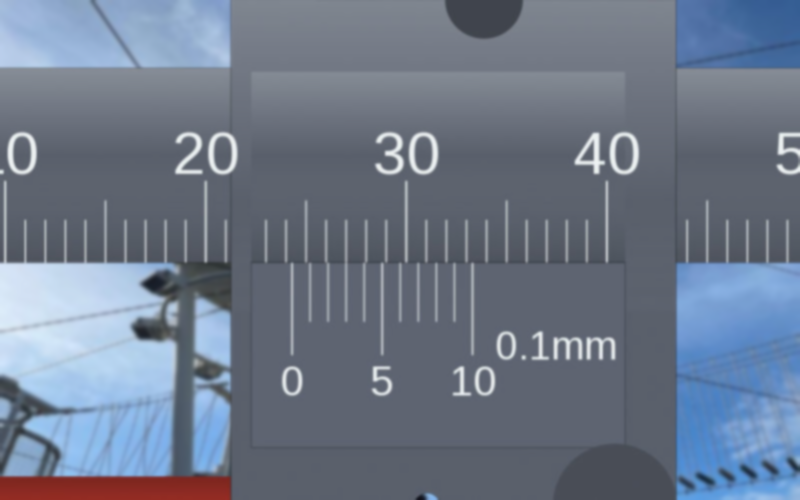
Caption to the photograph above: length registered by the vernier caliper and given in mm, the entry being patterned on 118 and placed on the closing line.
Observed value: 24.3
